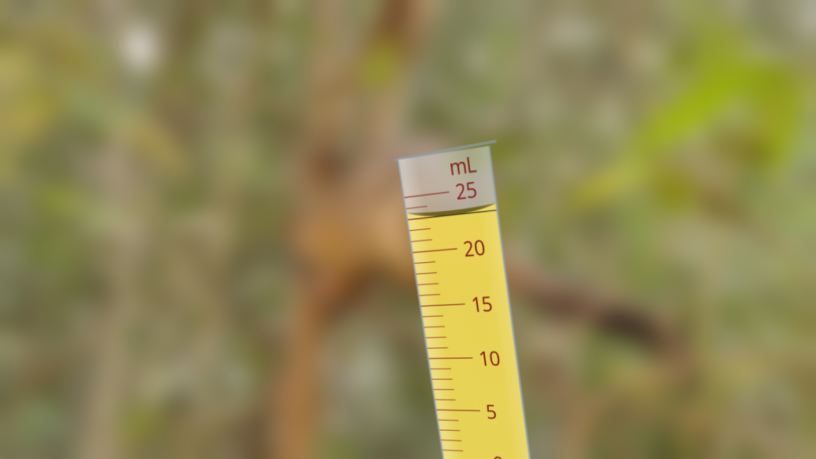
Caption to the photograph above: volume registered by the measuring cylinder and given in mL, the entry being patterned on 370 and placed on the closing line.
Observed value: 23
